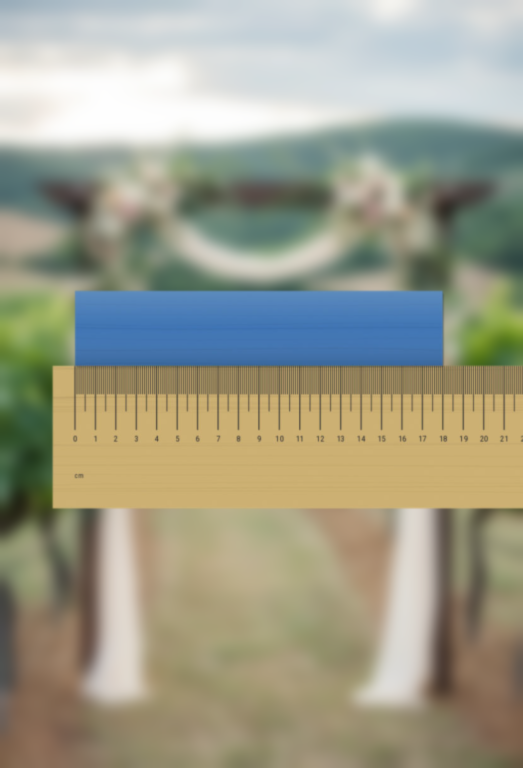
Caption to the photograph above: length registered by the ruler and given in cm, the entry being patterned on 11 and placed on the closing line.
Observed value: 18
